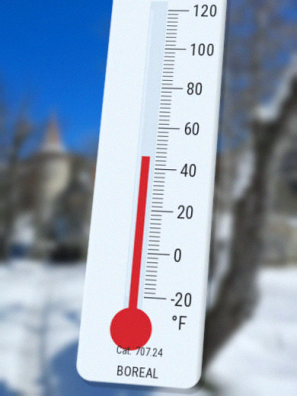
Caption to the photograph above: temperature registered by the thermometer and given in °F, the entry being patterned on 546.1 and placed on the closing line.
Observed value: 46
